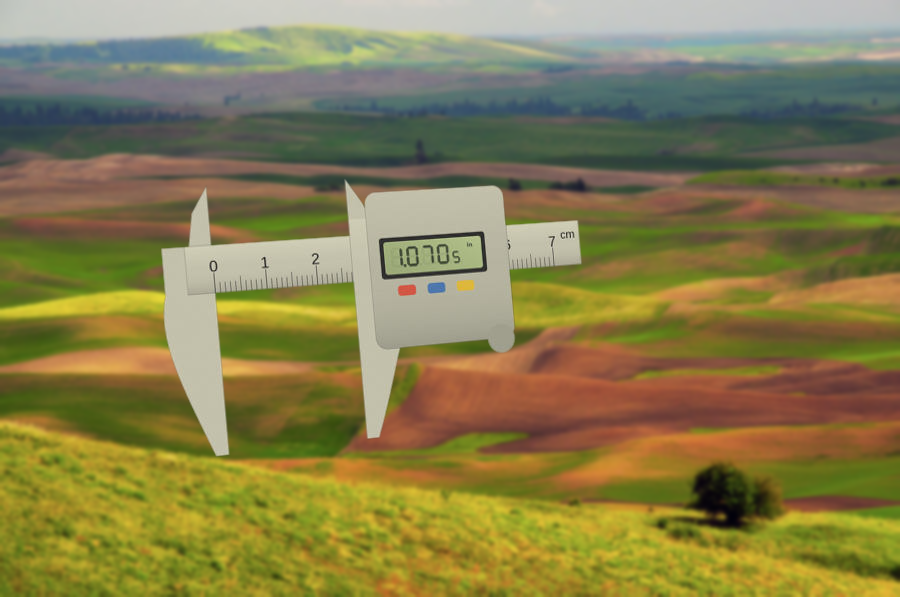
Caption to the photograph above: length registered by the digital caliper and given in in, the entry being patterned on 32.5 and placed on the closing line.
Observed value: 1.0705
